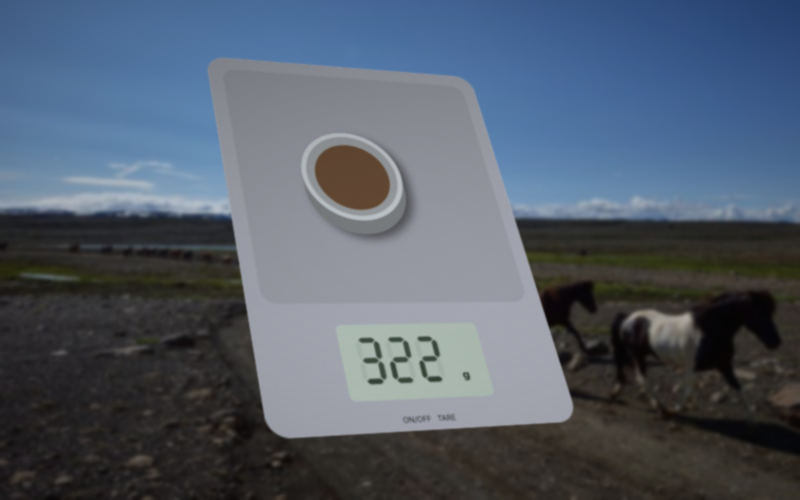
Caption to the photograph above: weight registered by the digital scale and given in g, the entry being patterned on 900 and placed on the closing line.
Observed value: 322
